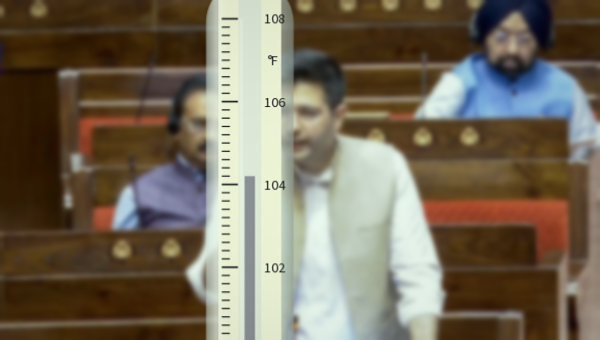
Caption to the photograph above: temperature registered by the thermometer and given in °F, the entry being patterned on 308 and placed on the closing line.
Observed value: 104.2
